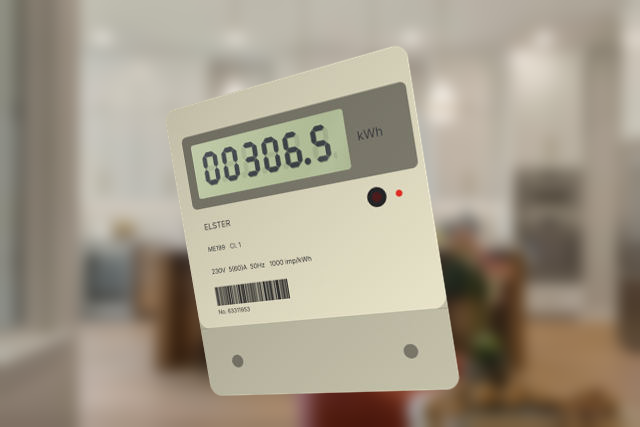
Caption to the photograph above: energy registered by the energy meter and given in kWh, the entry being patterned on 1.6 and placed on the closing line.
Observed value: 306.5
